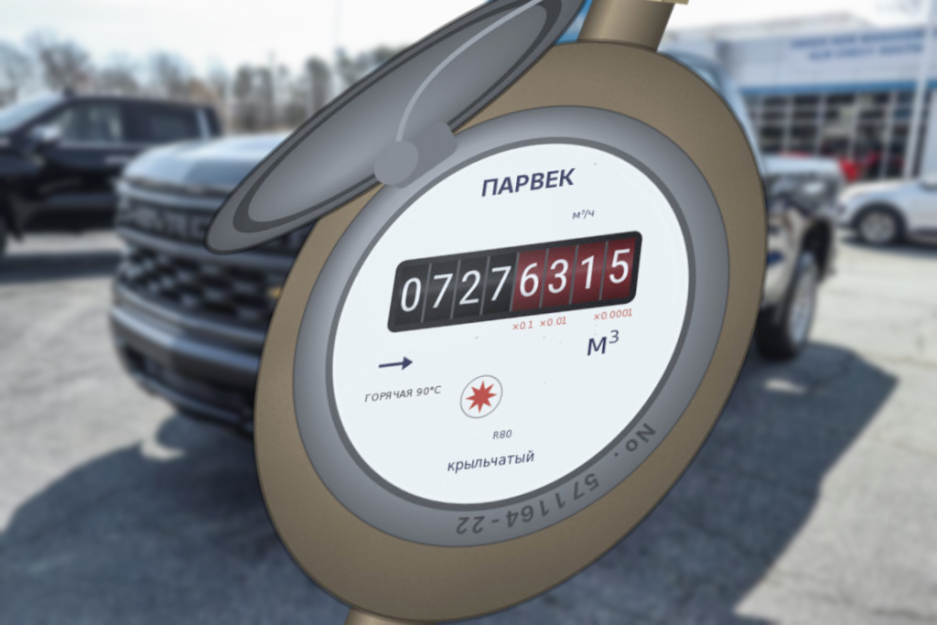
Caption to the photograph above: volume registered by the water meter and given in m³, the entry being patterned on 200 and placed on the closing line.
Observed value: 727.6315
